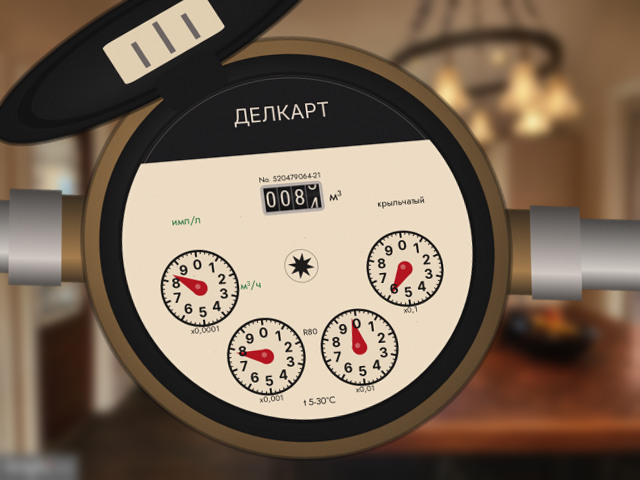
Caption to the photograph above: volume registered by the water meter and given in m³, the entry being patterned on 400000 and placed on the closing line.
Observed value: 83.5978
